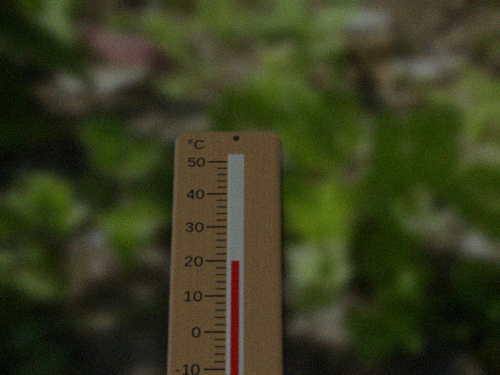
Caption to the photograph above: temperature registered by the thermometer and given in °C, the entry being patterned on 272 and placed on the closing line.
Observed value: 20
